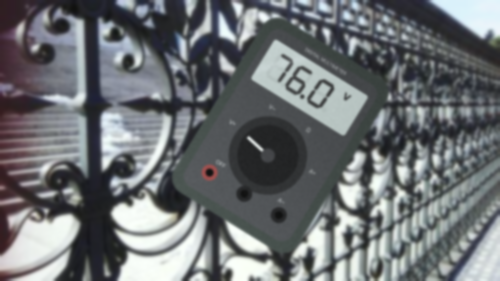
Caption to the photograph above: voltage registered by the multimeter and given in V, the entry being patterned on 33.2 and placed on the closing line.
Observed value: 76.0
